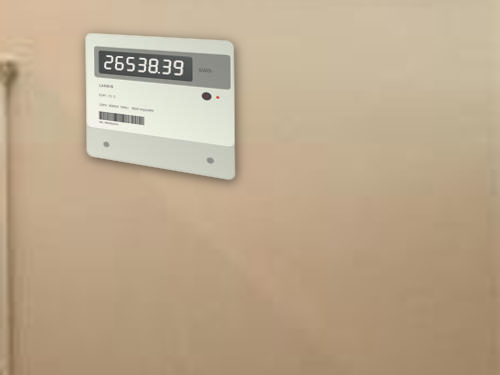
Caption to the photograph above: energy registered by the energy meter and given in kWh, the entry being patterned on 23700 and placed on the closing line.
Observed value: 26538.39
